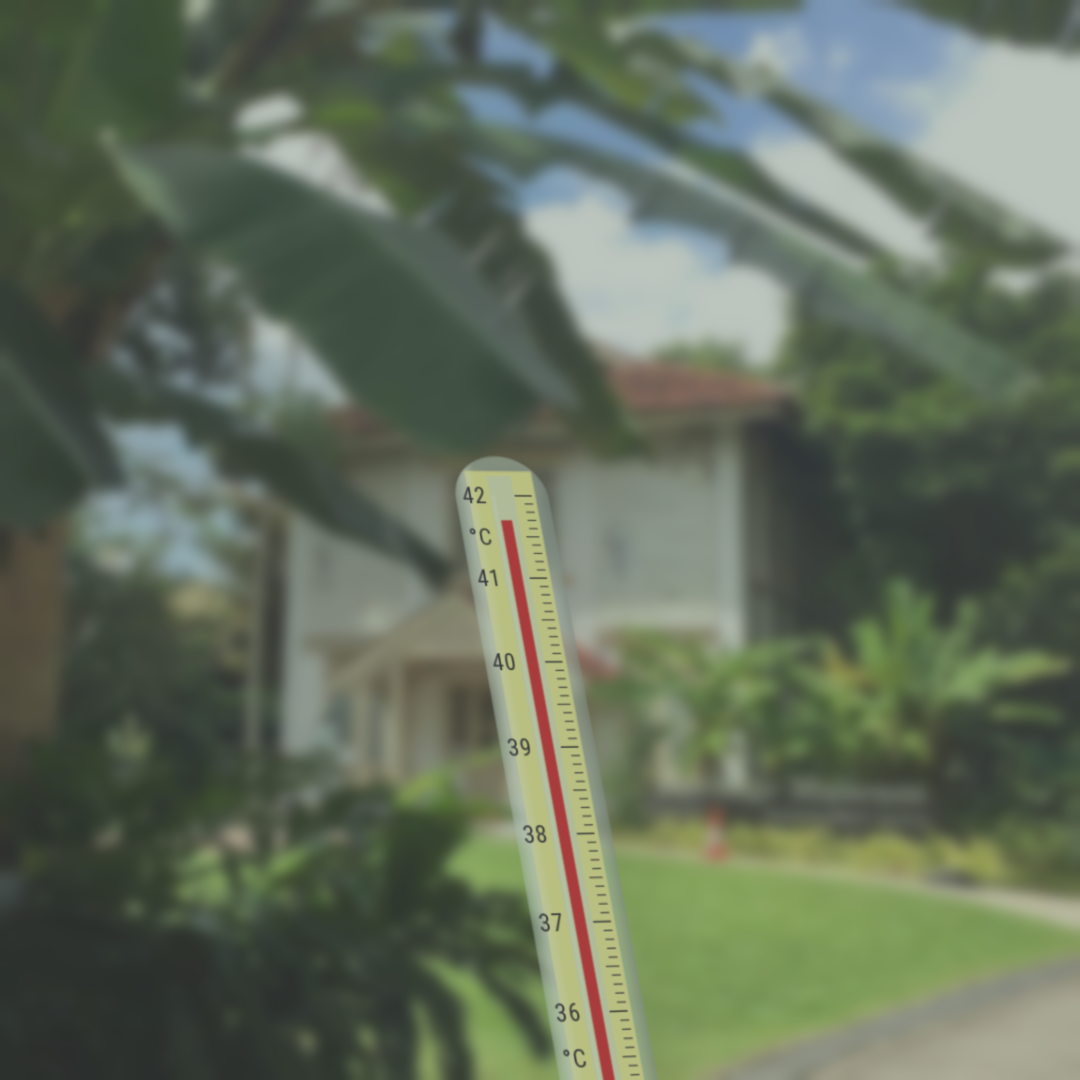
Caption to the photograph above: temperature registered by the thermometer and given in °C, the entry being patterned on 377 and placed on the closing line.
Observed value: 41.7
